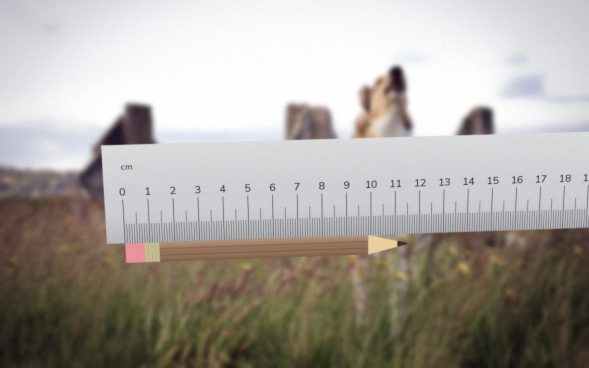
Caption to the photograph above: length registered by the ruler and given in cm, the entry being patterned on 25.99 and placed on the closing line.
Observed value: 11.5
